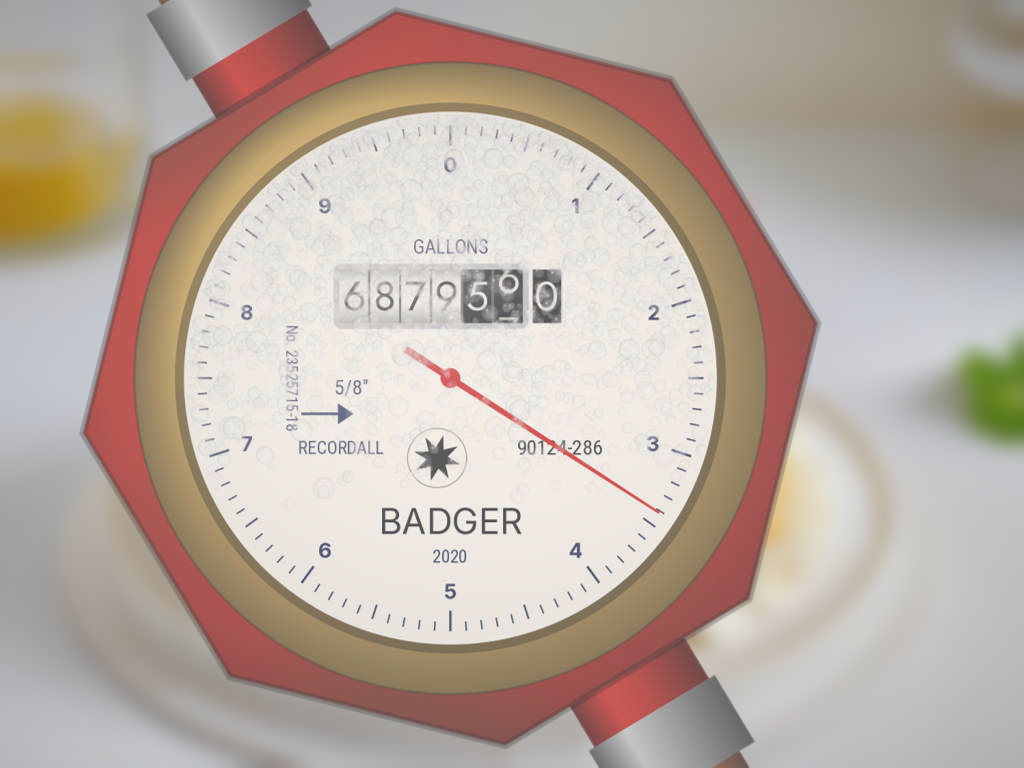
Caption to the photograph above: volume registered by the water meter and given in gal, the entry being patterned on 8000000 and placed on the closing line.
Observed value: 6879563.4
